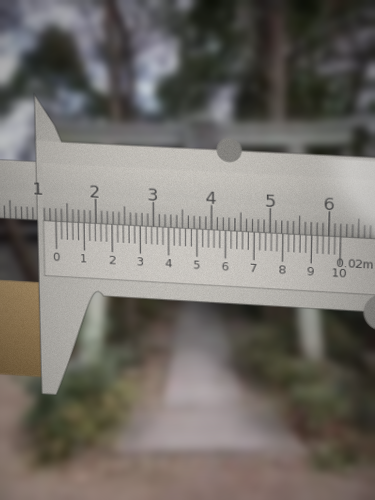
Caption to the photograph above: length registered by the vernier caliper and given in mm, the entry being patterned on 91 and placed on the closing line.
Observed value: 13.0
